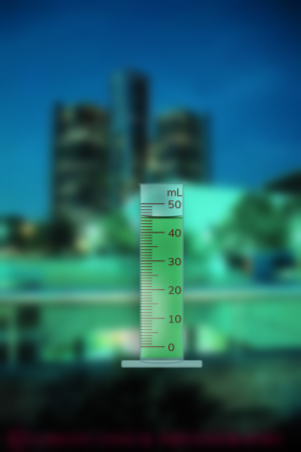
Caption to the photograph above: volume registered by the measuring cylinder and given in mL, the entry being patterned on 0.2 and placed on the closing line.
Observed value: 45
